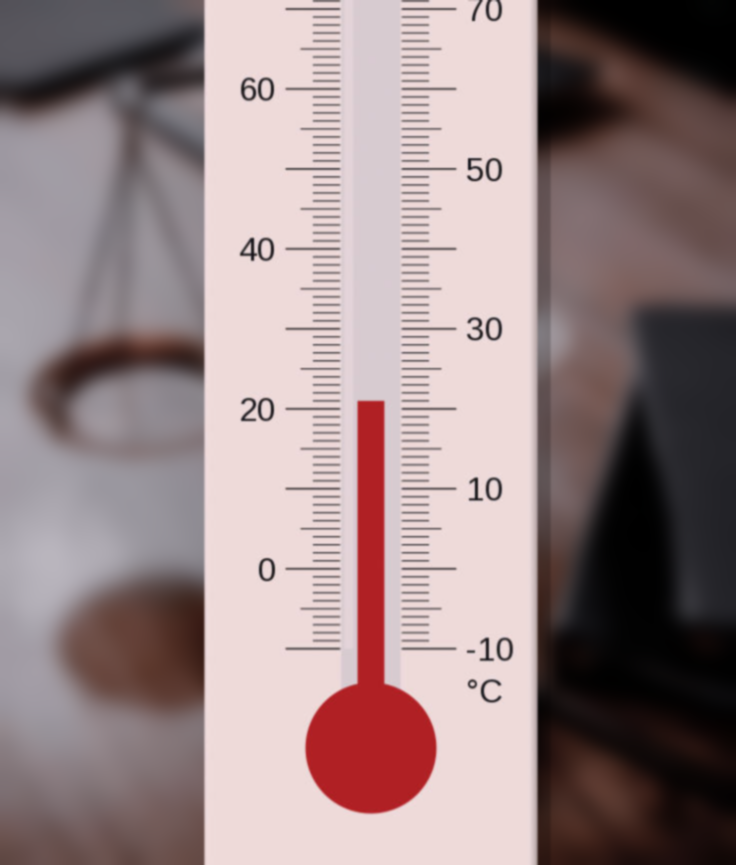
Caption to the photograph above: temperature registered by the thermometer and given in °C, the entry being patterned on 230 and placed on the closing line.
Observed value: 21
